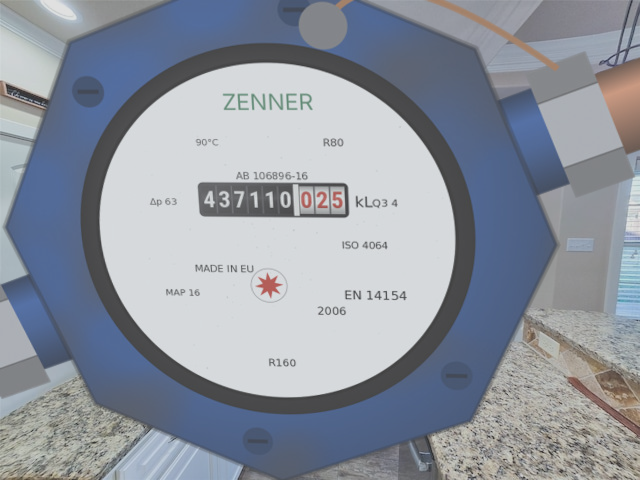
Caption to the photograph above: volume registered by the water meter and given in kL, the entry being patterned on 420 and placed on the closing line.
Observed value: 437110.025
